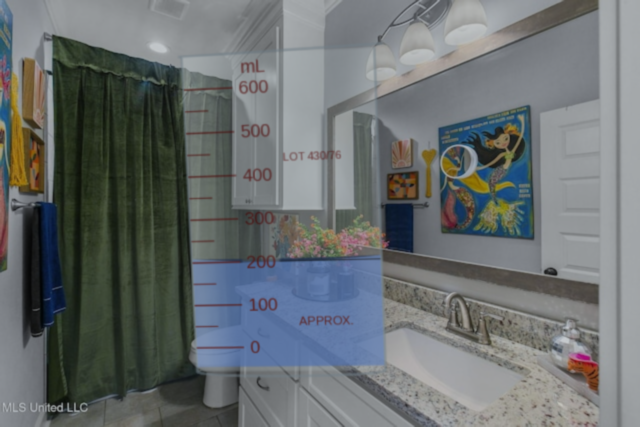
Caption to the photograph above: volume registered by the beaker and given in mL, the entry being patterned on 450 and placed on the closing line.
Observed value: 200
